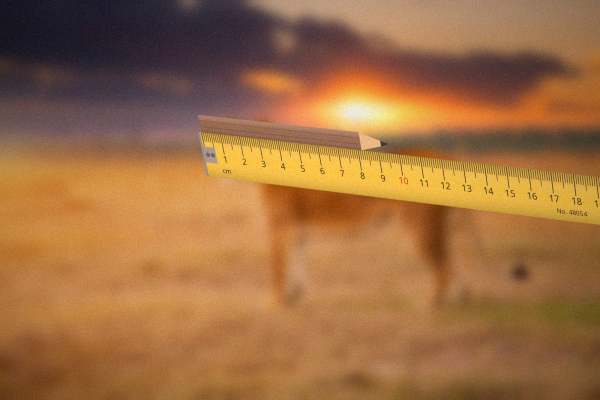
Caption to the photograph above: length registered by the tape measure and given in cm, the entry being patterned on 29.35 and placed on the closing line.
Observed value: 9.5
